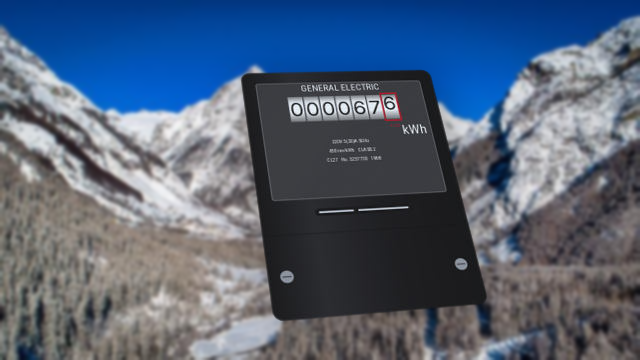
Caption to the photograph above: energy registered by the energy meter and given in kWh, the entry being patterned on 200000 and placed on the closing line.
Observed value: 67.6
